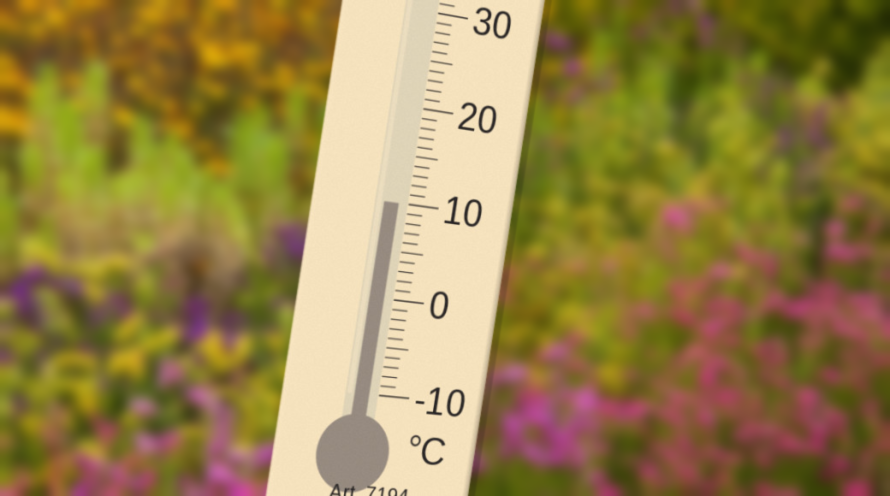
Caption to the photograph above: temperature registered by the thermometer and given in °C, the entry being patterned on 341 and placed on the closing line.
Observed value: 10
